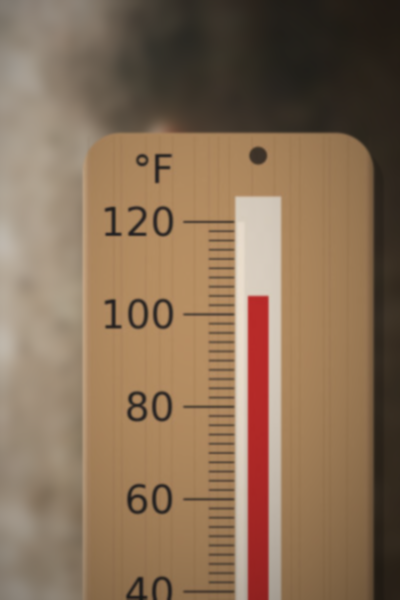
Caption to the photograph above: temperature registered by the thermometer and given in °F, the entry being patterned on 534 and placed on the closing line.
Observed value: 104
